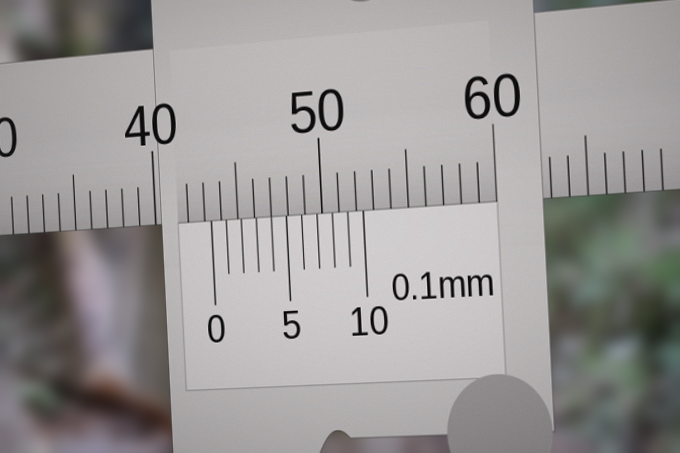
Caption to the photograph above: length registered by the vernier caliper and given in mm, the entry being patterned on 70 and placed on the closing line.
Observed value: 43.4
